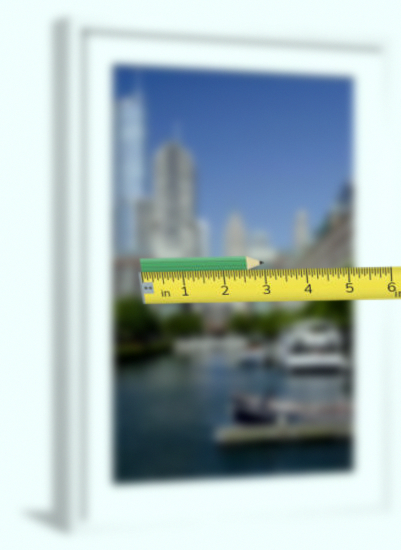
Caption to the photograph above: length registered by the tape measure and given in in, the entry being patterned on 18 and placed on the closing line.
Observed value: 3
